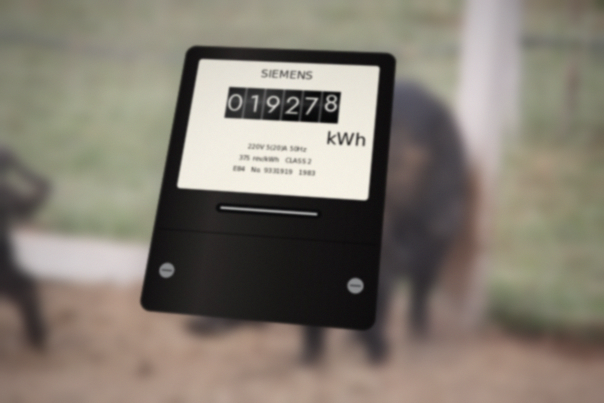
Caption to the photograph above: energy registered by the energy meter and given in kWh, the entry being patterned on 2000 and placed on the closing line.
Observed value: 19278
